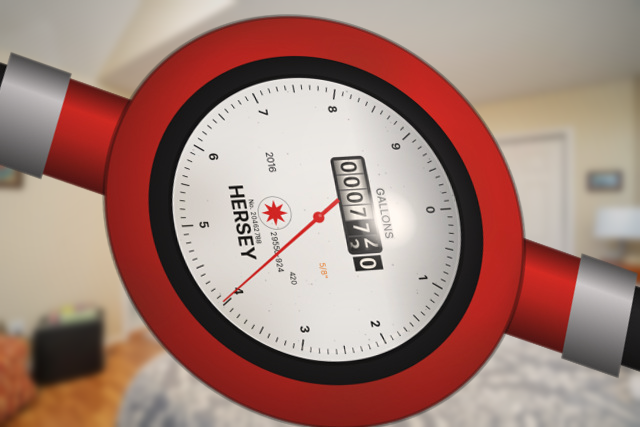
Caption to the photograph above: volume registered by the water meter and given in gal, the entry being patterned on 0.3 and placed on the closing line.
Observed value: 7724.0
